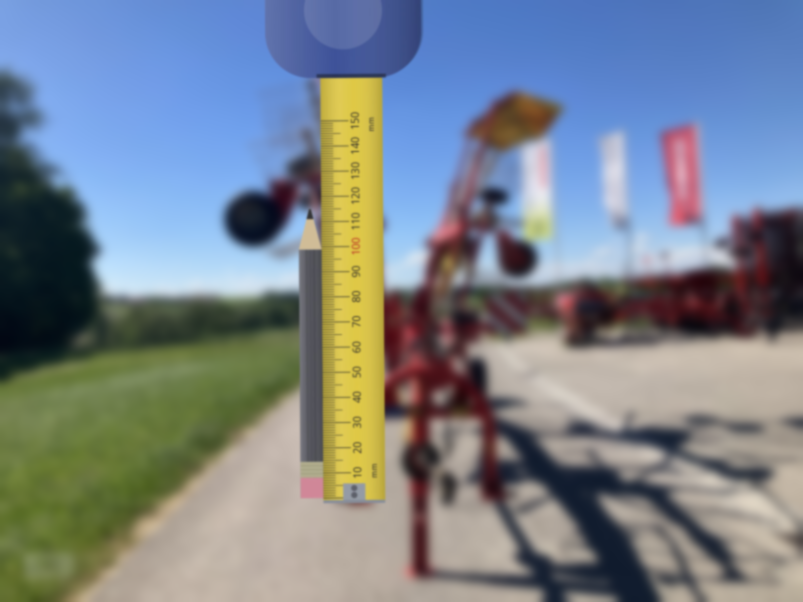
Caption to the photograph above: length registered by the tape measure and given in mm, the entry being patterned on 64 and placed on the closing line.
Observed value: 115
